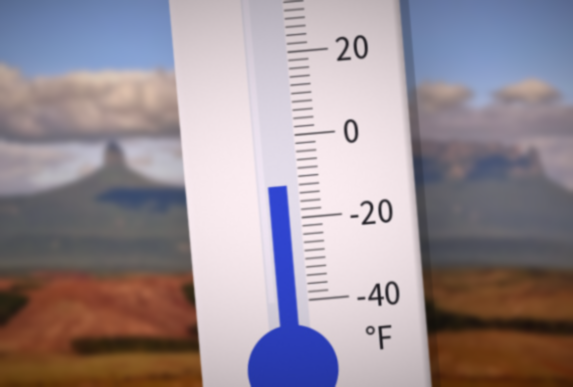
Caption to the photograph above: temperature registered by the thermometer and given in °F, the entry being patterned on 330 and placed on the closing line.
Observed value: -12
